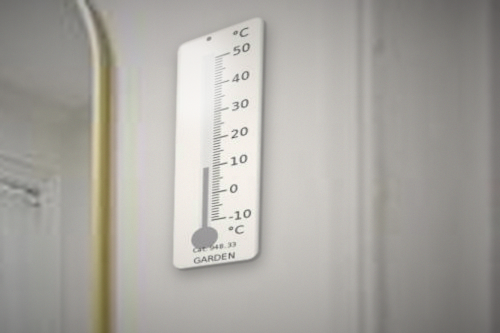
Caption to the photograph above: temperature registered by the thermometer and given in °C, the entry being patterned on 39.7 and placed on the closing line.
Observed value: 10
